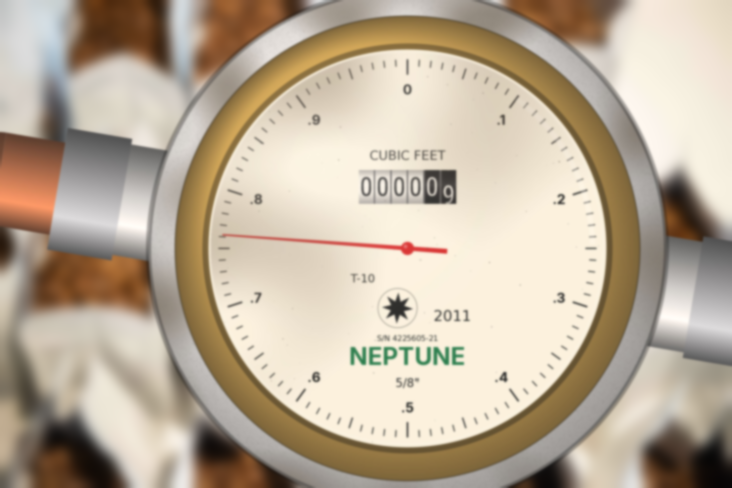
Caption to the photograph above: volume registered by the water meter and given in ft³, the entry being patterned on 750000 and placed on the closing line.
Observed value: 8.76
